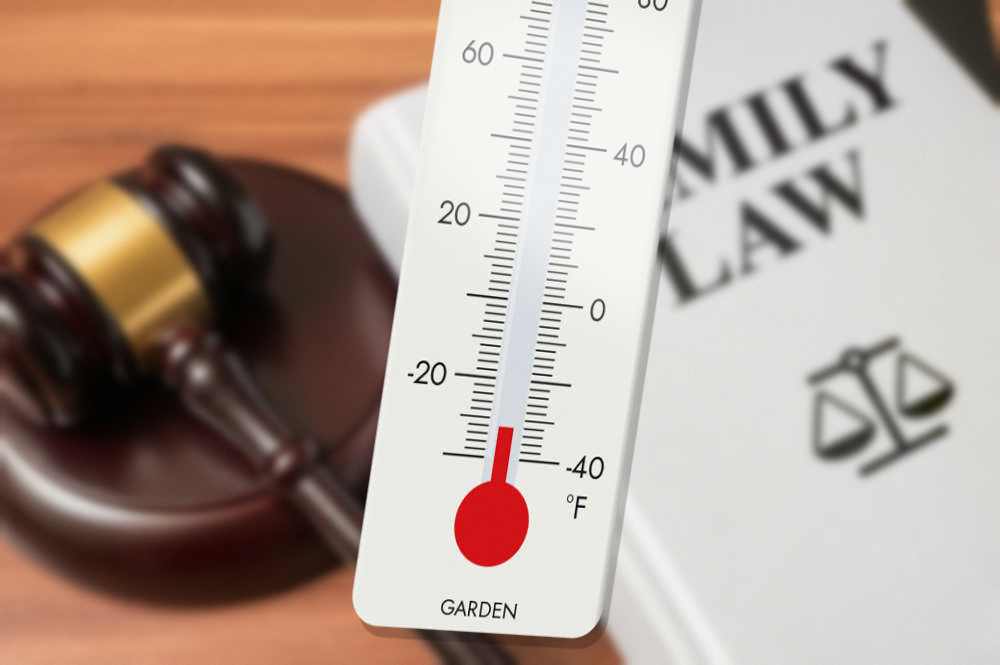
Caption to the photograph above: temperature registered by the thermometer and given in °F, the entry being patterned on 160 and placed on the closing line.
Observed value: -32
